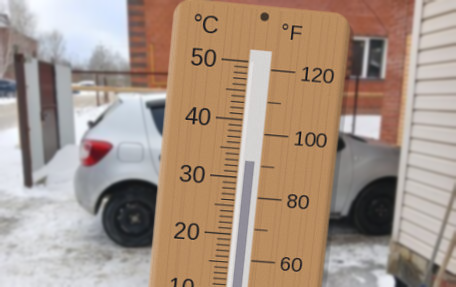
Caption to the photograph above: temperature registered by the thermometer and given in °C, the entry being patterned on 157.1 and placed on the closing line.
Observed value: 33
